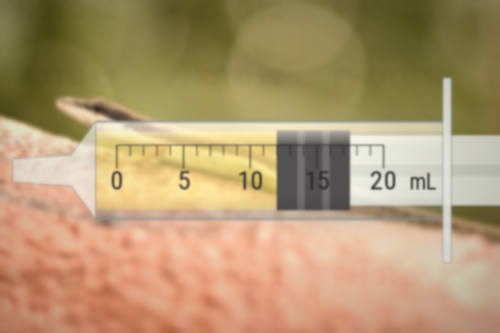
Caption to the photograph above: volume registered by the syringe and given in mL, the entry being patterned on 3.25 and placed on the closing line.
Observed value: 12
